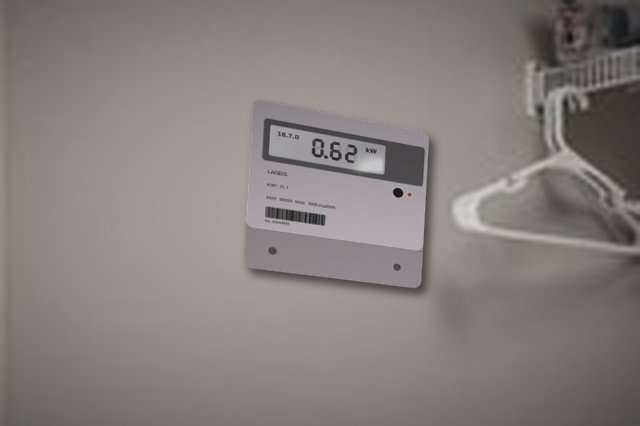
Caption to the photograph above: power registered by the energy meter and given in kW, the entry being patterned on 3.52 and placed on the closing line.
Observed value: 0.62
